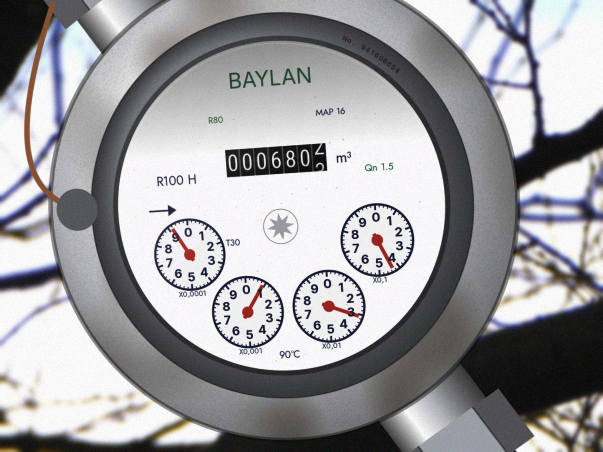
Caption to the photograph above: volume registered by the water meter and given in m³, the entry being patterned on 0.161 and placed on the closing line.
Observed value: 6802.4309
